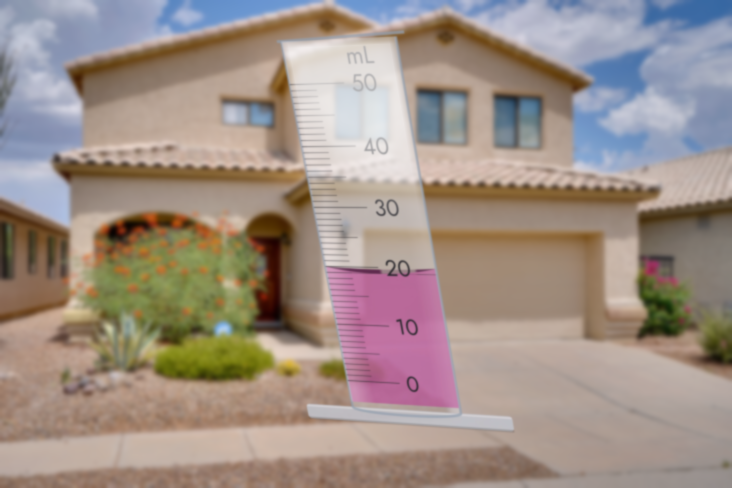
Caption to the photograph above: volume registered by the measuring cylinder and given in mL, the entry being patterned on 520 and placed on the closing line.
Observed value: 19
